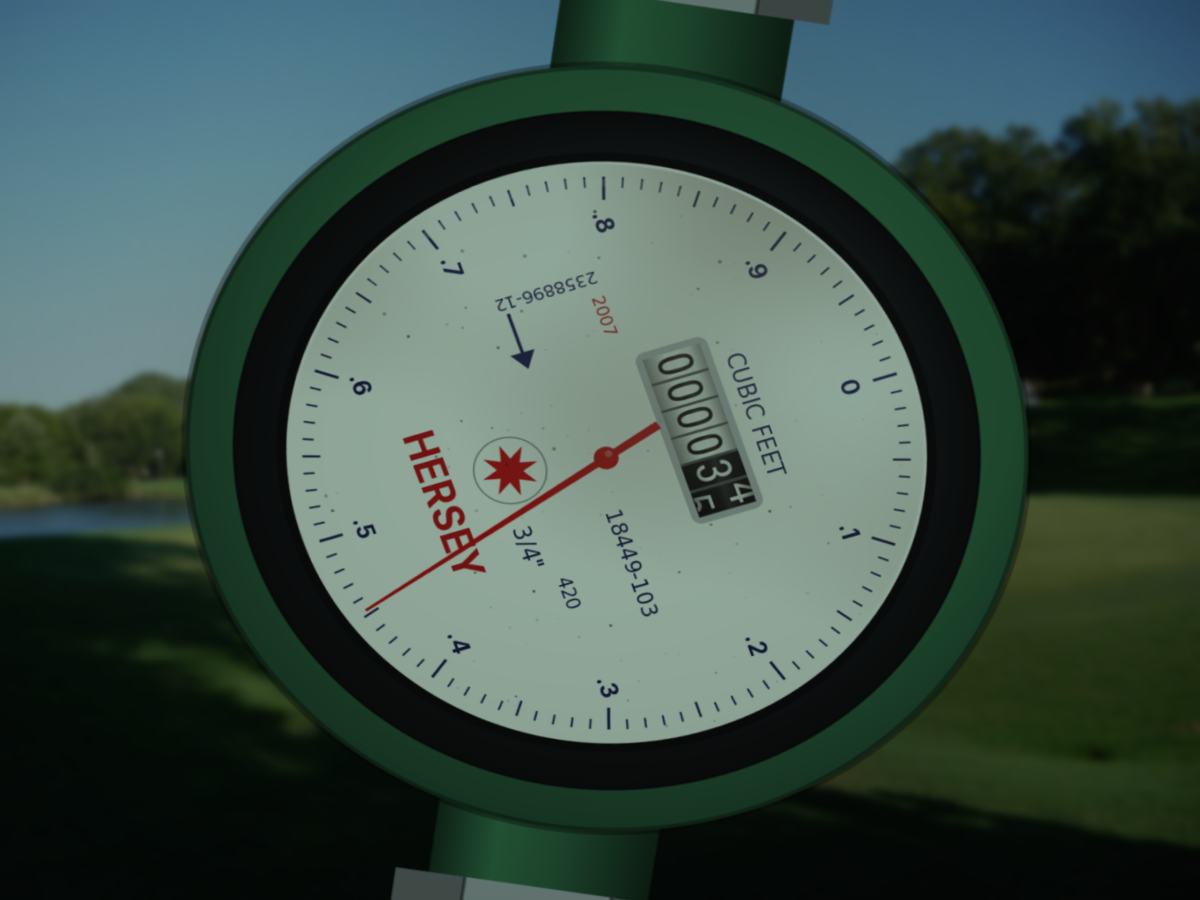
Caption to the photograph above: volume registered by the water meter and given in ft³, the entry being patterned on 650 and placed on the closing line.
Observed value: 34.45
